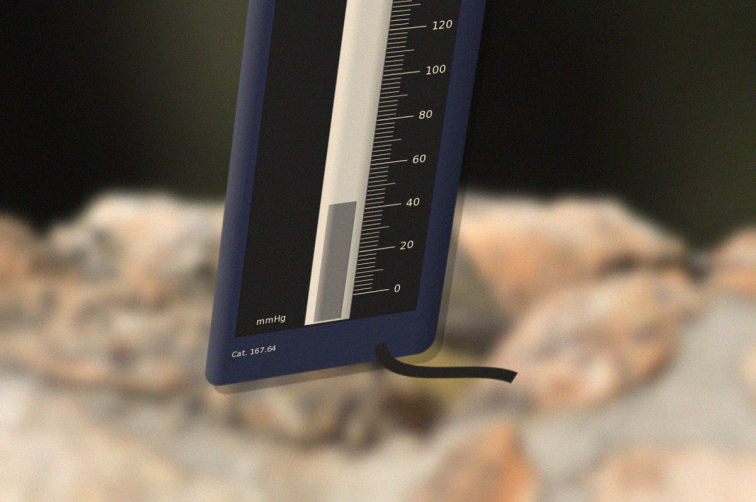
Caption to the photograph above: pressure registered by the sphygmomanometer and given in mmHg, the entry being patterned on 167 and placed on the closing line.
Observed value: 44
